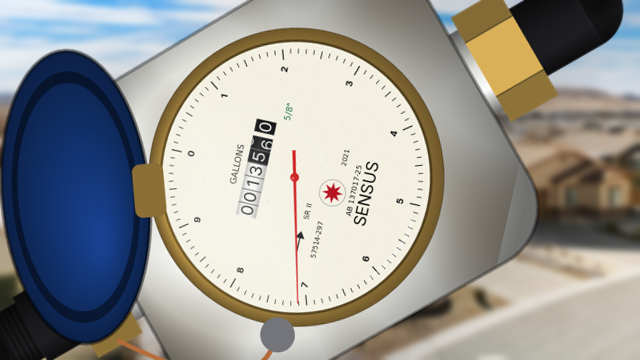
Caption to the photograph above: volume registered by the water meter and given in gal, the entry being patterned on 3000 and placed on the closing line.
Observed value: 13557.1
